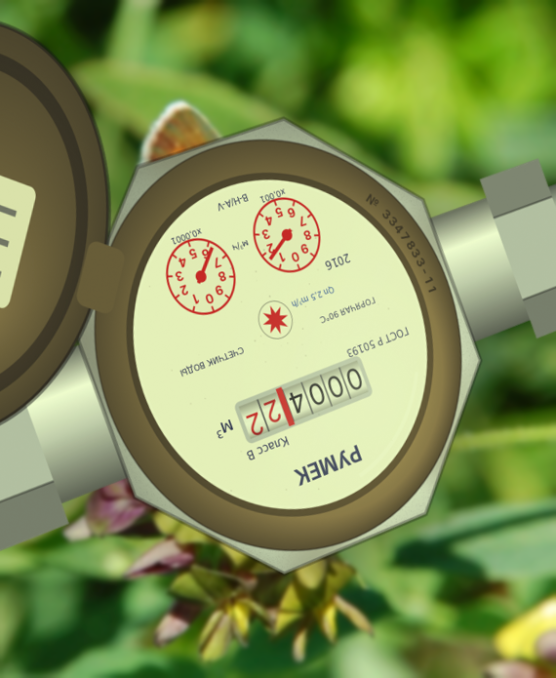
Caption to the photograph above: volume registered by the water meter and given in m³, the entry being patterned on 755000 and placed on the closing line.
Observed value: 4.2216
